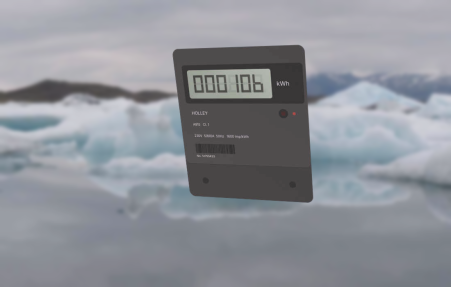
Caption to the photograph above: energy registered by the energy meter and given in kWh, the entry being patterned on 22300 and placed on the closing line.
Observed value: 106
